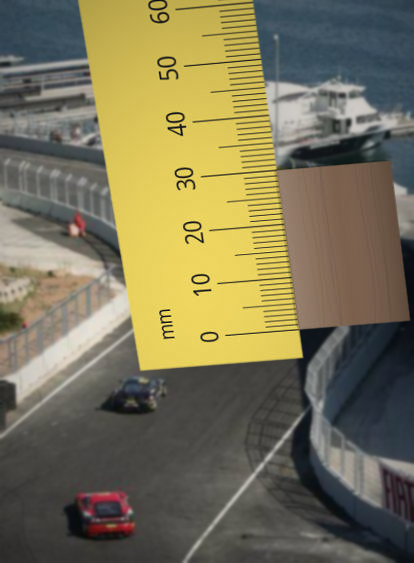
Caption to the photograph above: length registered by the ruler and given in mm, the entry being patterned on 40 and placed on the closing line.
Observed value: 30
